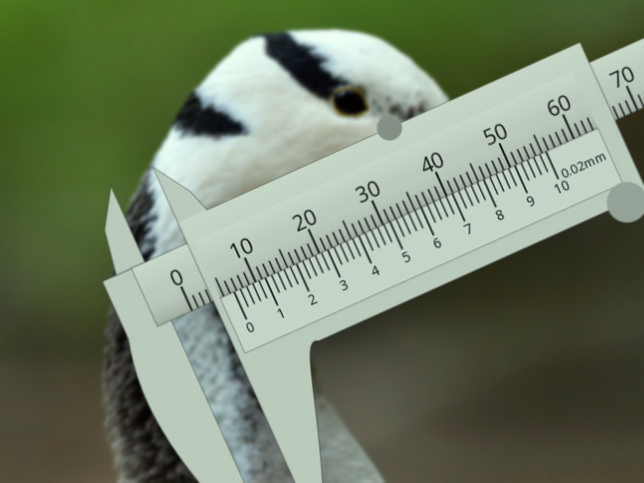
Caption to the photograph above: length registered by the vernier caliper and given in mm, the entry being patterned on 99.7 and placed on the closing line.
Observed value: 6.6
